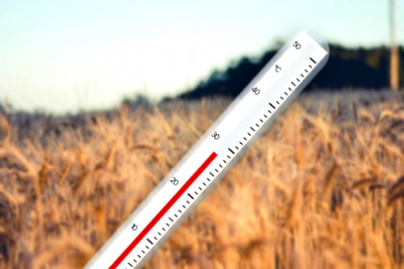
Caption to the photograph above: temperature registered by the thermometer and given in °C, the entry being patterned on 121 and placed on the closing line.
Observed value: 28
